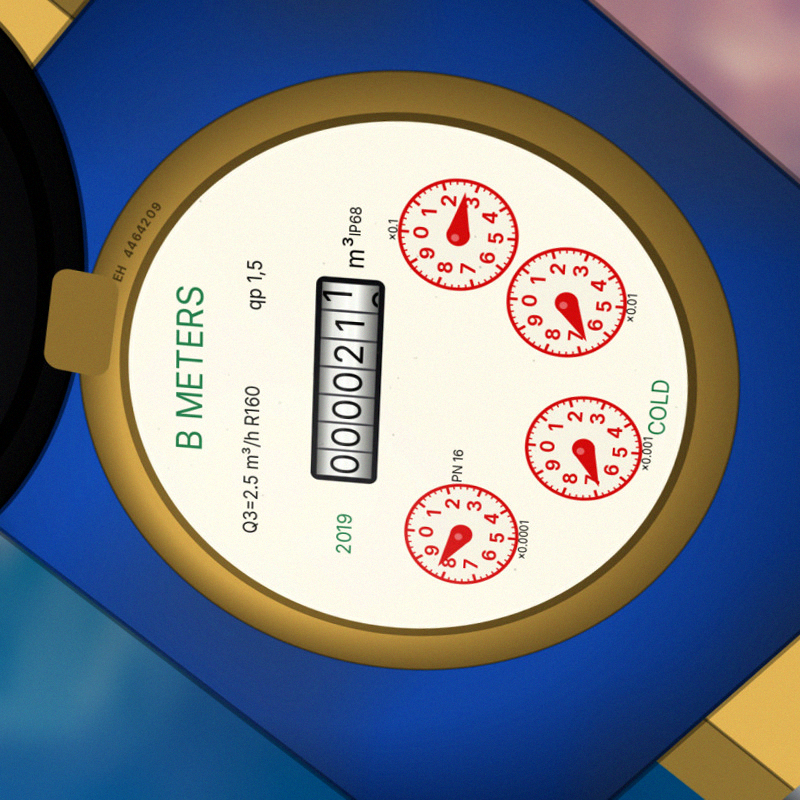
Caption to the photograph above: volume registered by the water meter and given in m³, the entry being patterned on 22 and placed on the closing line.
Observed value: 211.2668
